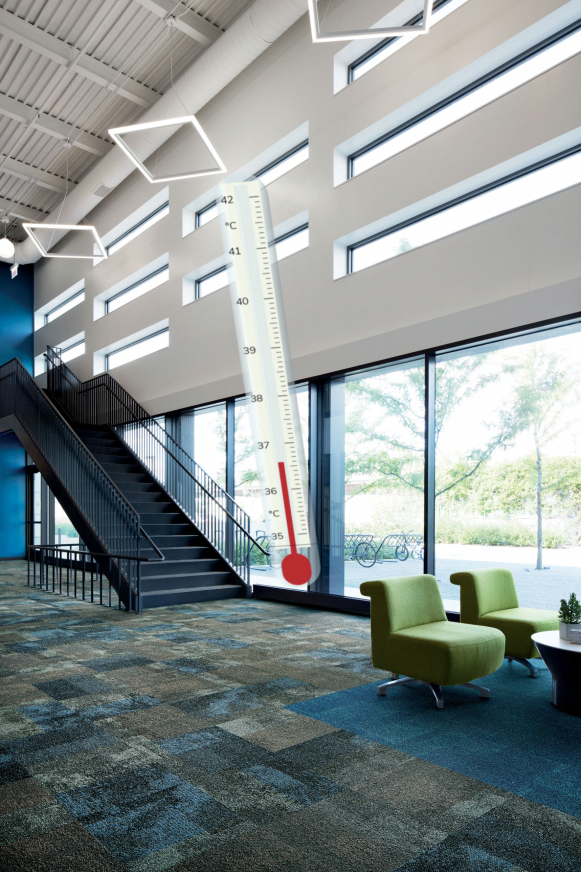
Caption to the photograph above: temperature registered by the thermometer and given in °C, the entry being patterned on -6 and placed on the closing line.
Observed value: 36.6
